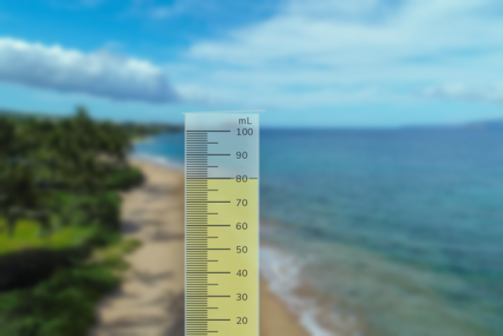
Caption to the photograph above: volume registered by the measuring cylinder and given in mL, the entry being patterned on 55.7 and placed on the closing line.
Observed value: 80
